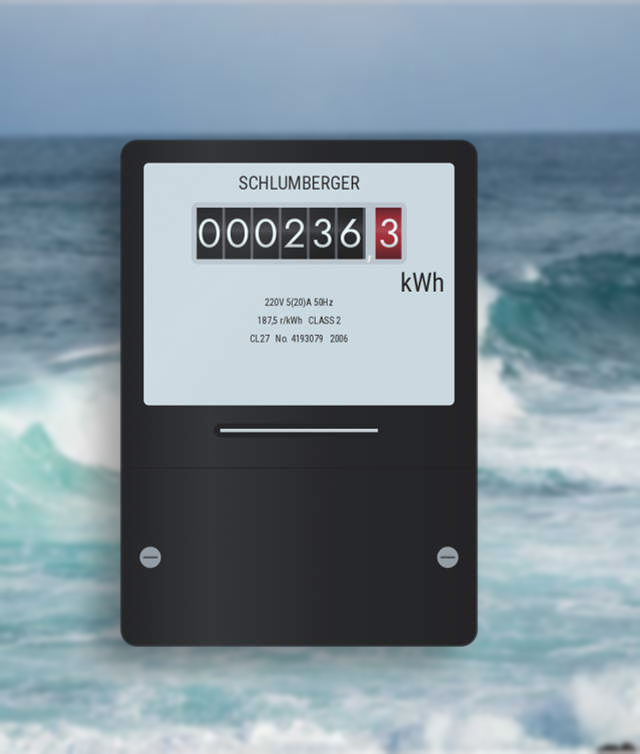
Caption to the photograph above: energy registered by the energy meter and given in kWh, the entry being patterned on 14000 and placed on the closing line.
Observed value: 236.3
